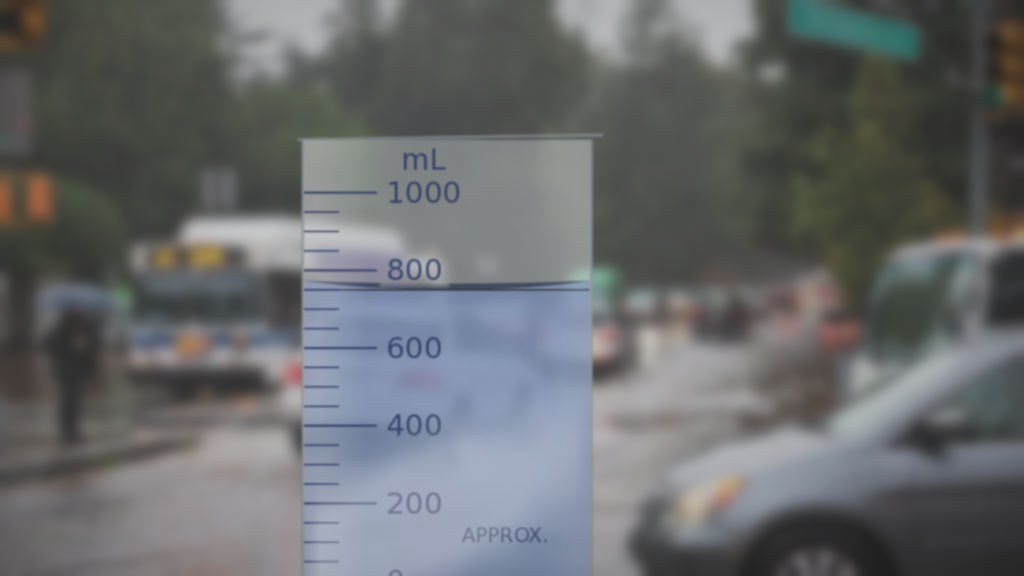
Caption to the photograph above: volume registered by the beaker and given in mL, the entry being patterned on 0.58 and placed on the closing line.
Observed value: 750
